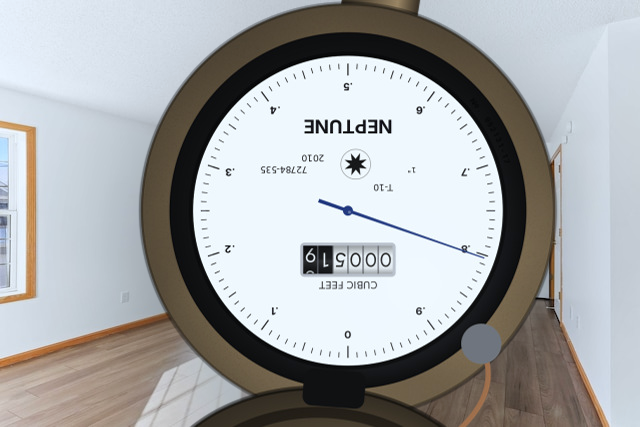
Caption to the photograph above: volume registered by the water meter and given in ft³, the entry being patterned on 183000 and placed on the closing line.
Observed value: 518.80
